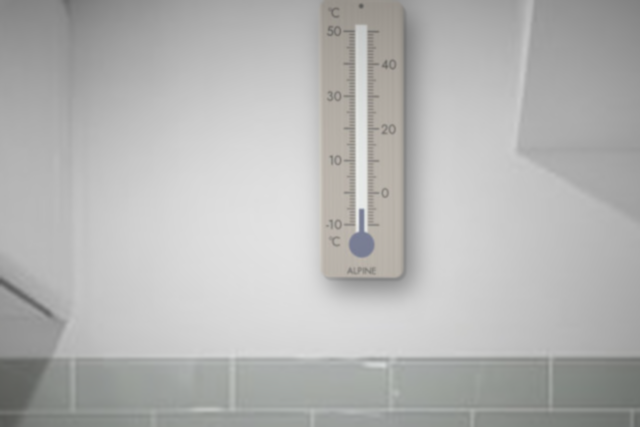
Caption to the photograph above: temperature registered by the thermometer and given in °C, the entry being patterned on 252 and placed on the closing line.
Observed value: -5
